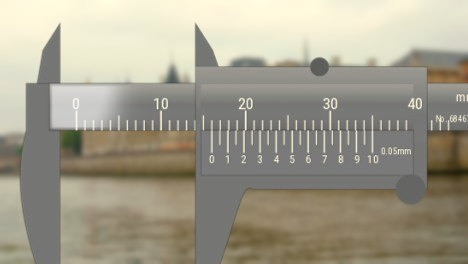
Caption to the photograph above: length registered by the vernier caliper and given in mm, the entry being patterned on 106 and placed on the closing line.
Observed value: 16.0
